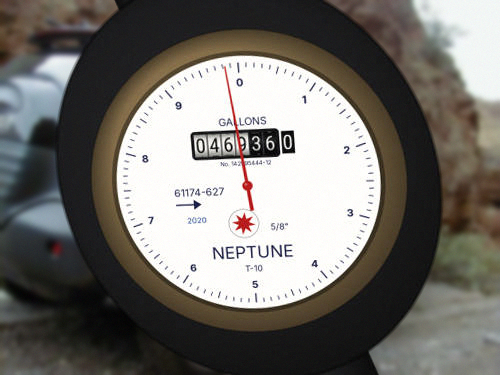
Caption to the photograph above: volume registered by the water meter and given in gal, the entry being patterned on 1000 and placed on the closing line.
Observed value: 469359.8
